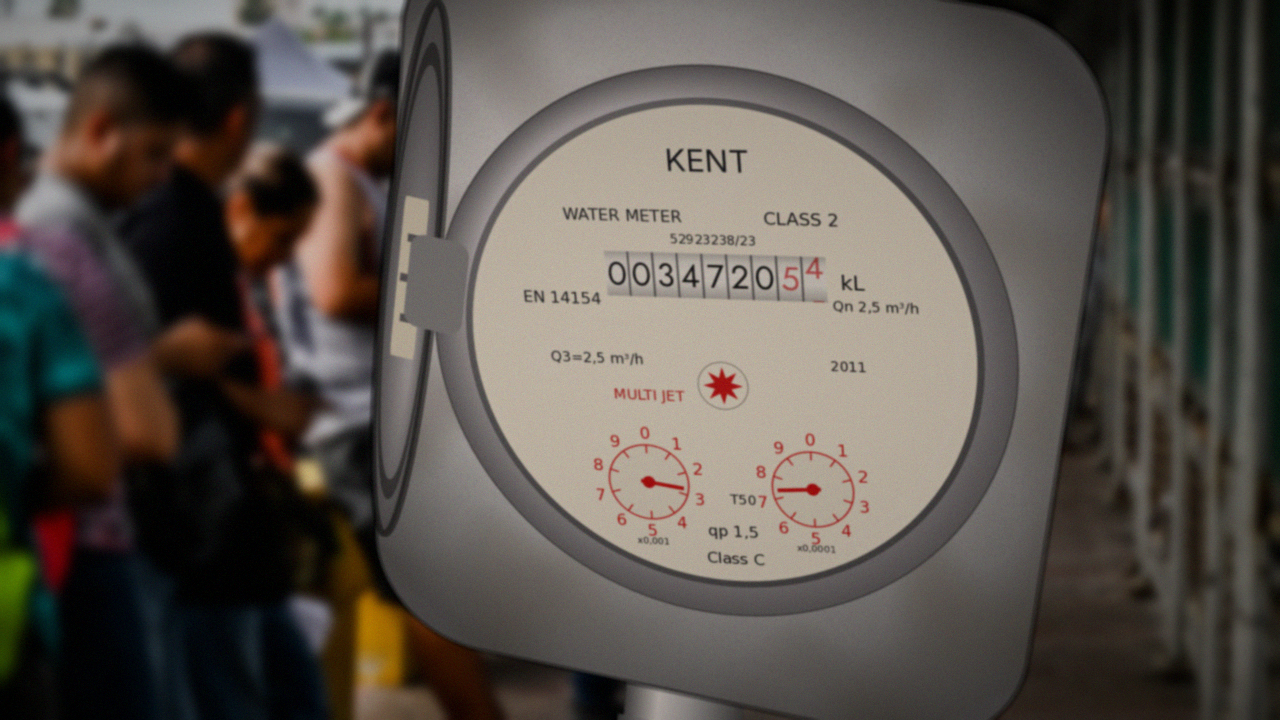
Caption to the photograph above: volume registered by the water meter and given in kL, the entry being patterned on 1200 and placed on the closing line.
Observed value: 34720.5427
